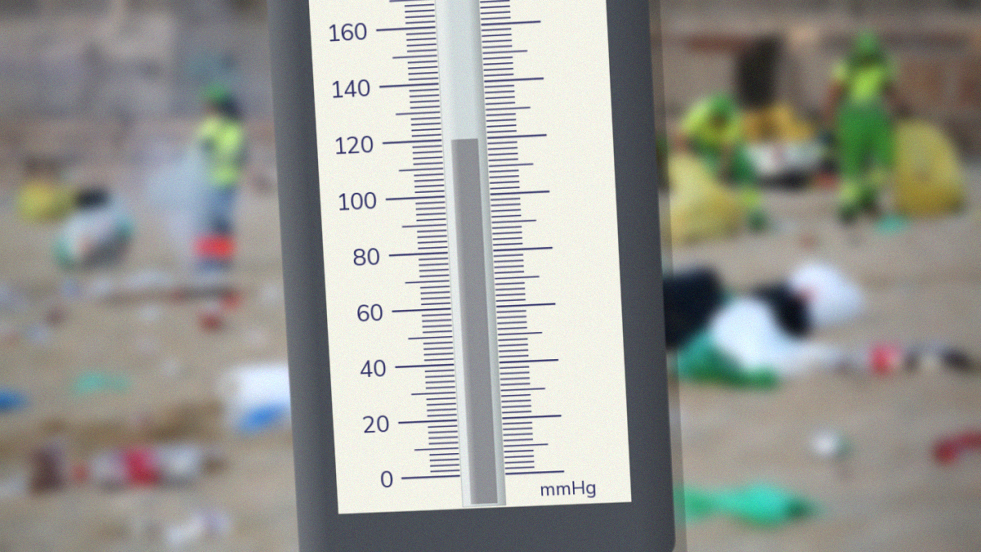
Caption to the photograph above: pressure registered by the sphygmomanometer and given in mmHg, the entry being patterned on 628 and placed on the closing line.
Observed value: 120
